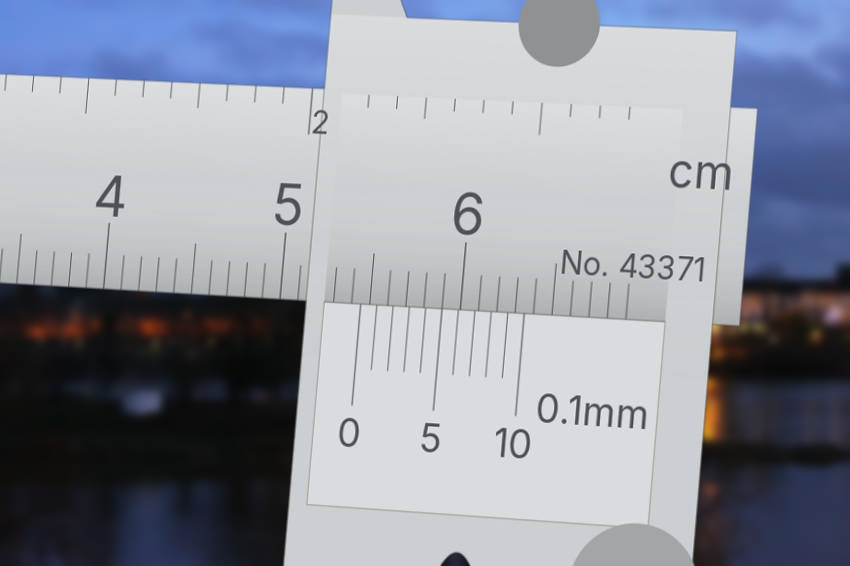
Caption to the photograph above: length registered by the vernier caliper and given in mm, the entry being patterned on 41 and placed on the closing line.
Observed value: 54.5
